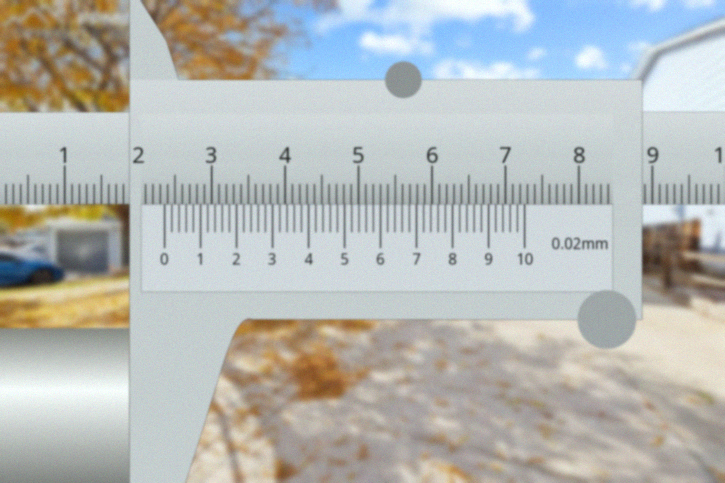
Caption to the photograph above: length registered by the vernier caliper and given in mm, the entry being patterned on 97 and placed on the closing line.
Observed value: 23.6
